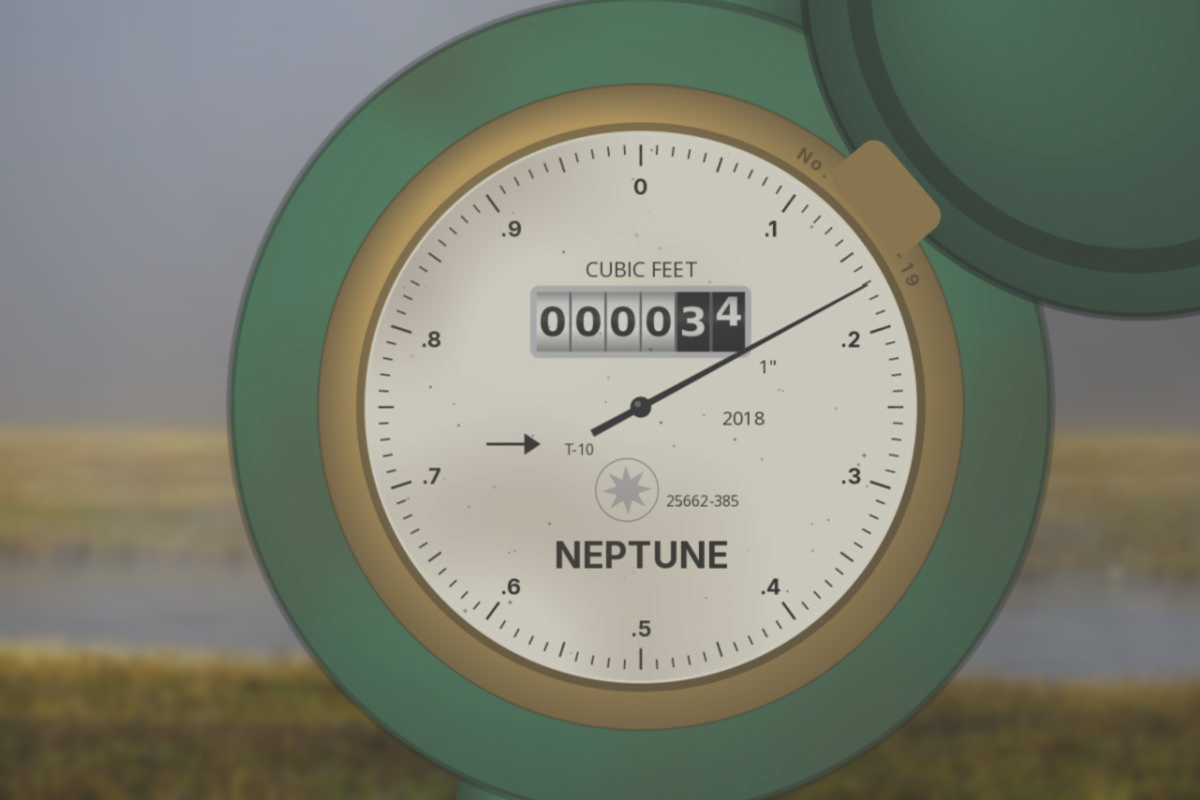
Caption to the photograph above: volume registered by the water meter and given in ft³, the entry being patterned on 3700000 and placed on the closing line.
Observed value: 34.17
